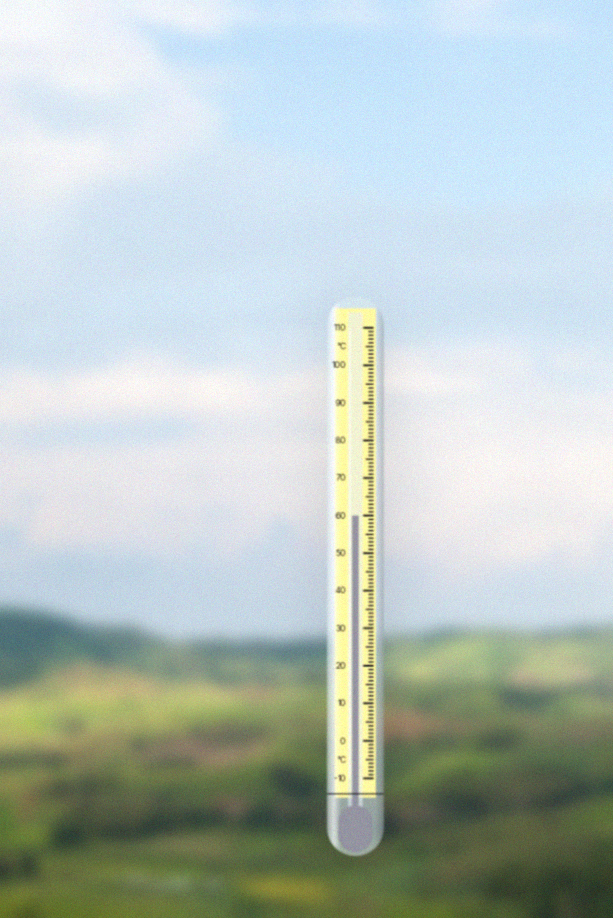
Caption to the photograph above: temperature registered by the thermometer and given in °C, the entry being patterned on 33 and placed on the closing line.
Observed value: 60
